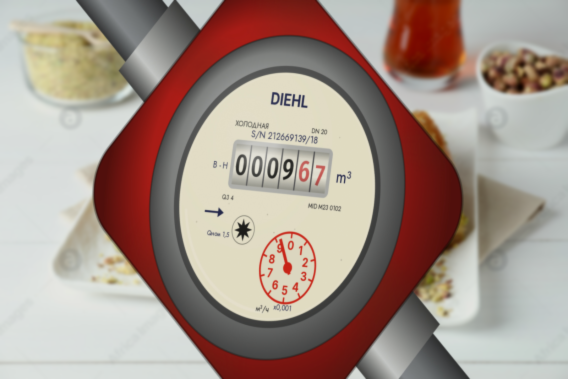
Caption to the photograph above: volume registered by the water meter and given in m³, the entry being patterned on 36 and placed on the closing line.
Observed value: 9.669
